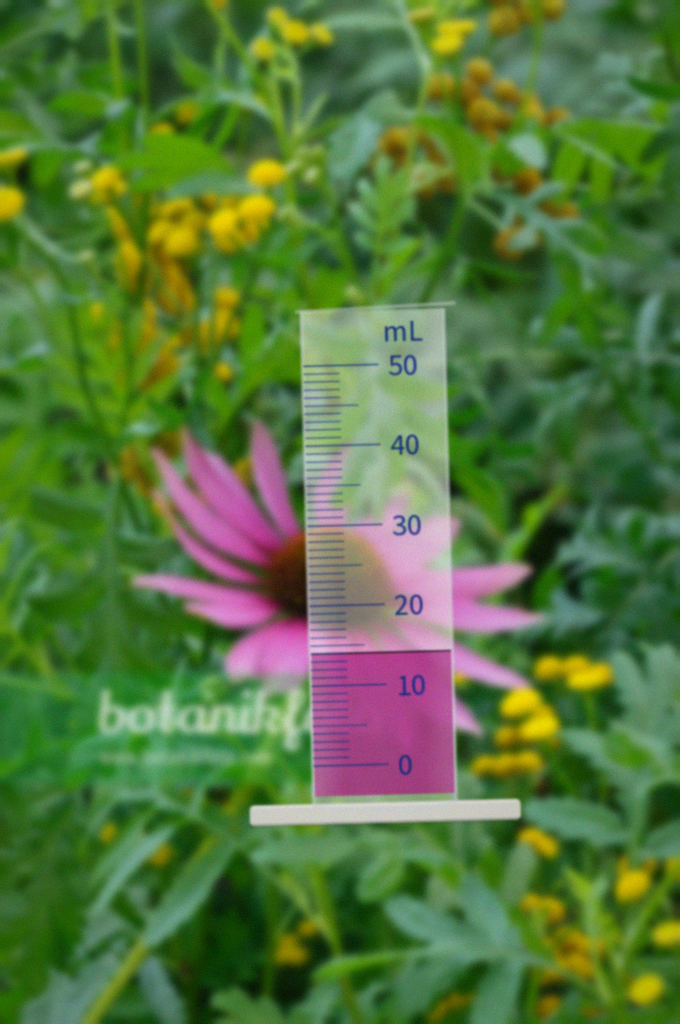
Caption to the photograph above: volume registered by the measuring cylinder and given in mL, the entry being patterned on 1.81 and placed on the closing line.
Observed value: 14
